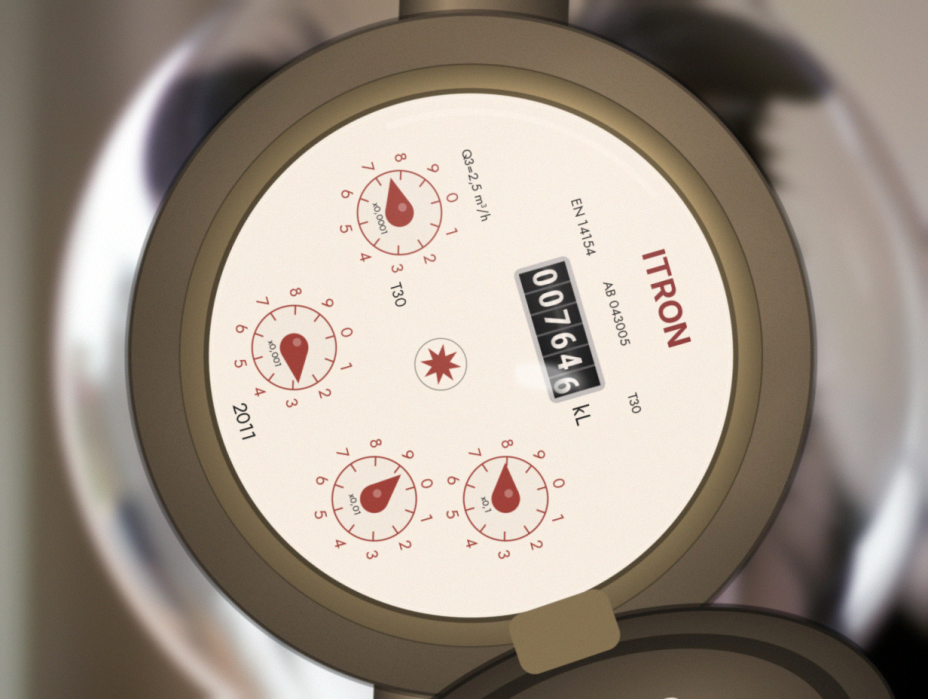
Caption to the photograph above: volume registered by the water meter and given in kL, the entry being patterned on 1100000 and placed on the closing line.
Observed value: 7645.7927
